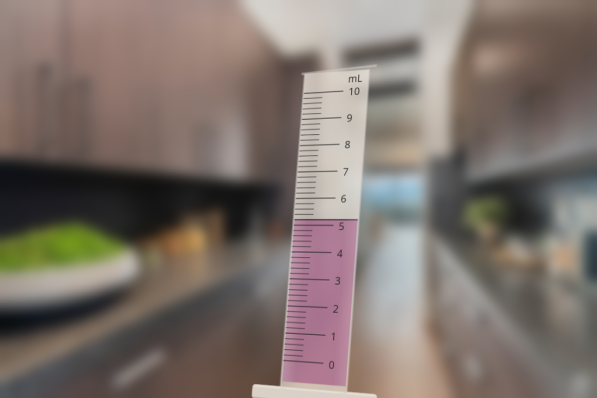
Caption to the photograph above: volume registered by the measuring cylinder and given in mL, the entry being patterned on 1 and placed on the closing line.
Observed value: 5.2
